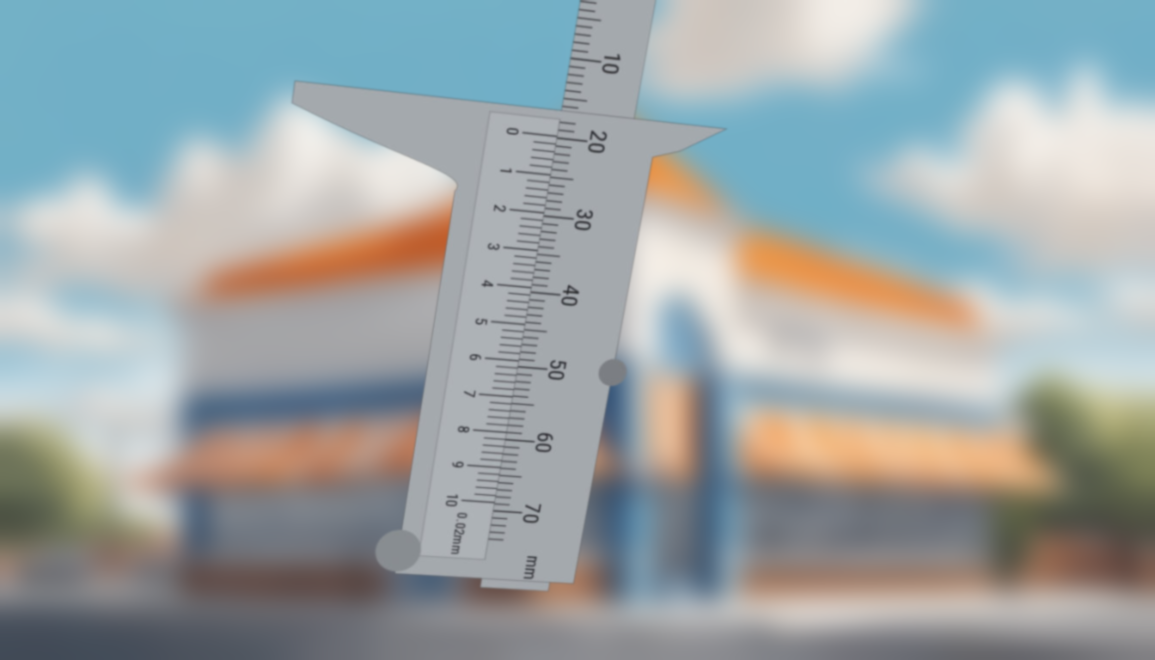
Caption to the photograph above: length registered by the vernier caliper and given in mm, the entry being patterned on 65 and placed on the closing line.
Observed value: 19.8
